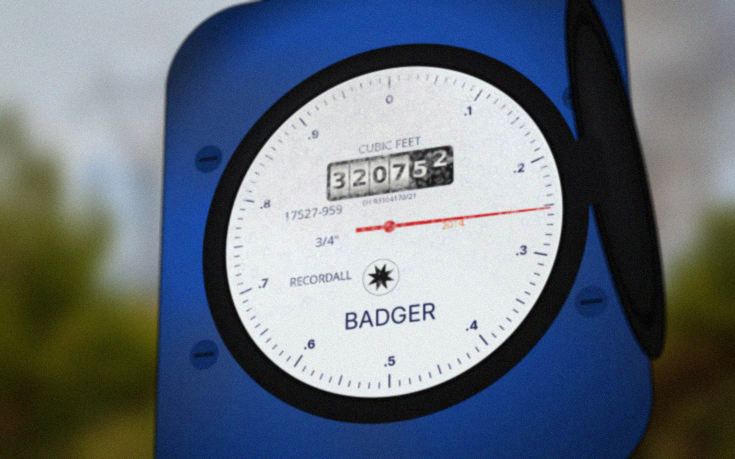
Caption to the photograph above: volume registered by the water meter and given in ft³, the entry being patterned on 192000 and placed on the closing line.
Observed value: 320752.25
